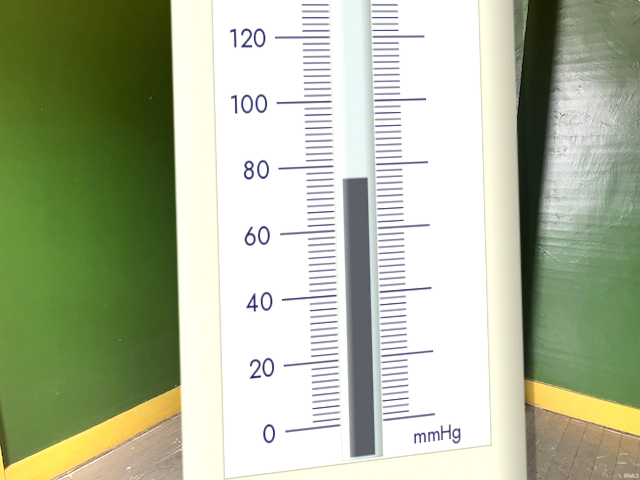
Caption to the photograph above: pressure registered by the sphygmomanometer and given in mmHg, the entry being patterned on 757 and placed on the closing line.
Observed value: 76
